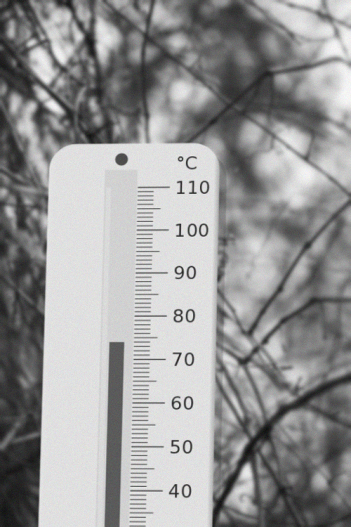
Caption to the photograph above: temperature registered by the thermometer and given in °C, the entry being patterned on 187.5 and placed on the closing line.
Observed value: 74
